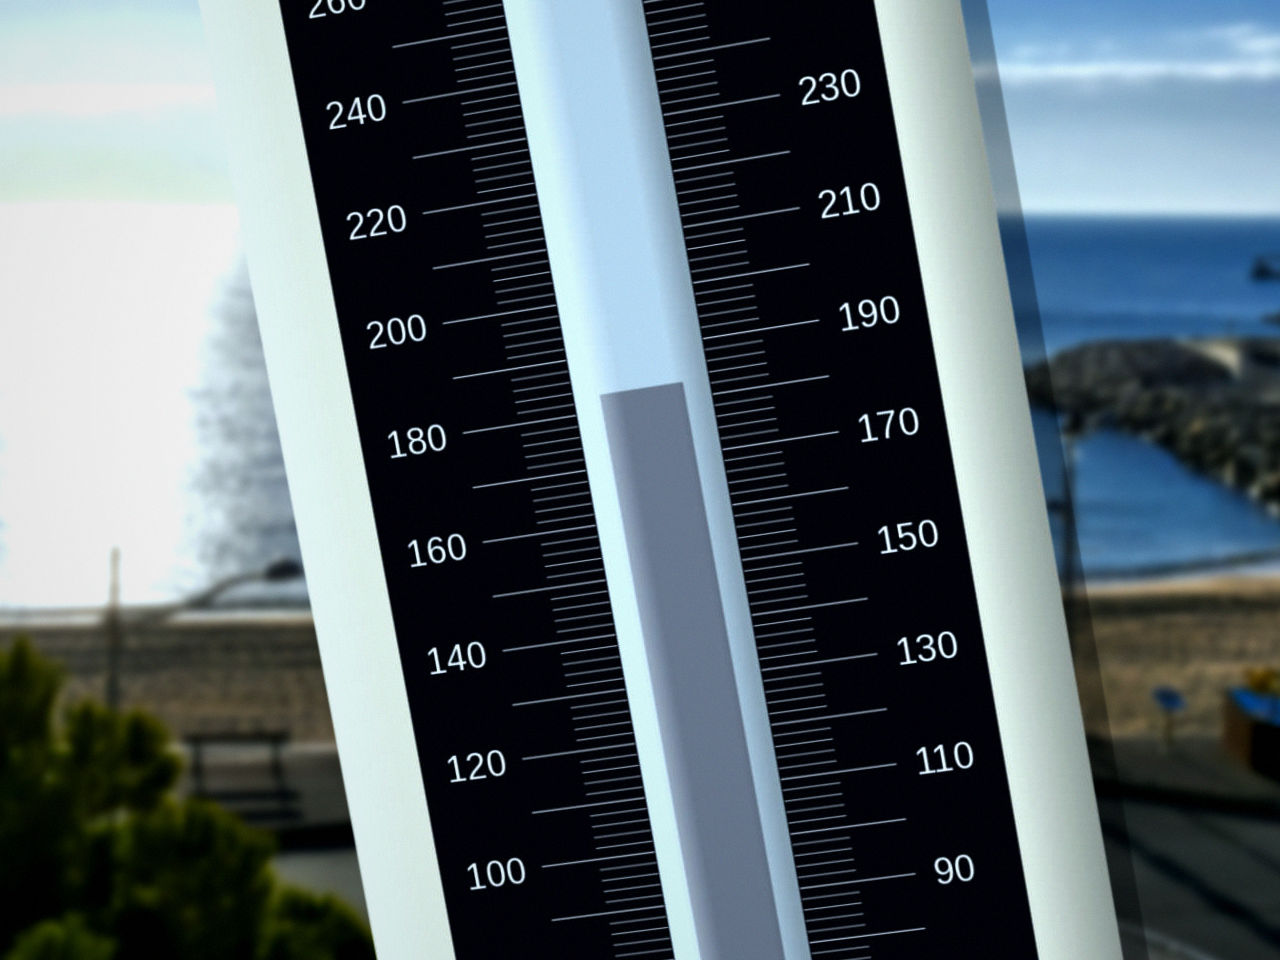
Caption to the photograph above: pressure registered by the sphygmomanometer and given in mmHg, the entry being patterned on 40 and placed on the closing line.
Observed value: 183
